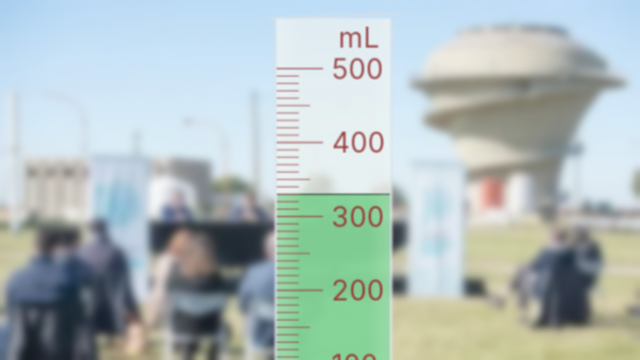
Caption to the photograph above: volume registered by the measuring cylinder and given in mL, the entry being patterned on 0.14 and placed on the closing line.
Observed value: 330
